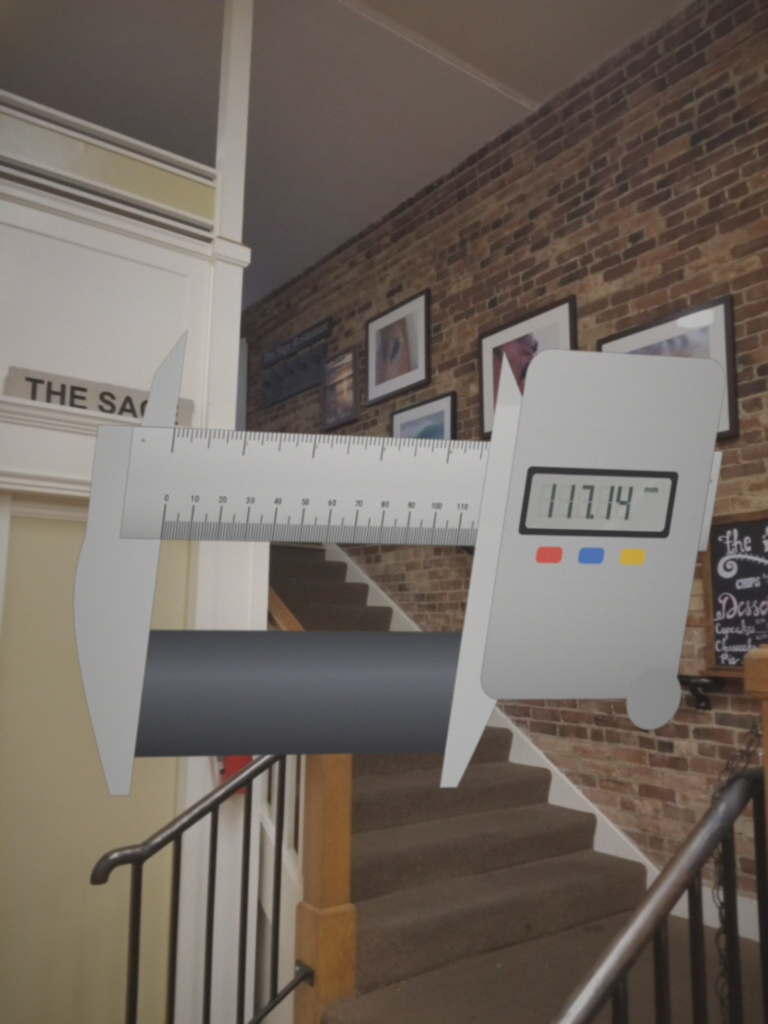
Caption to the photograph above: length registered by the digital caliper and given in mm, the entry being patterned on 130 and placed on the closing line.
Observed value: 117.14
